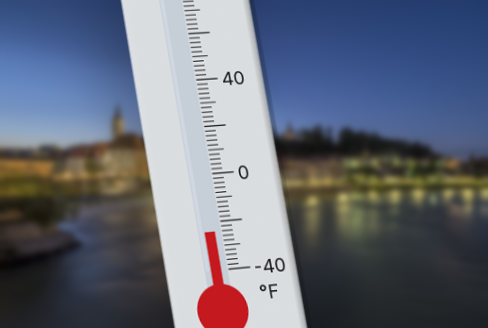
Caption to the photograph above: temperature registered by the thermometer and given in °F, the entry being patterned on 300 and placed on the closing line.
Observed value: -24
